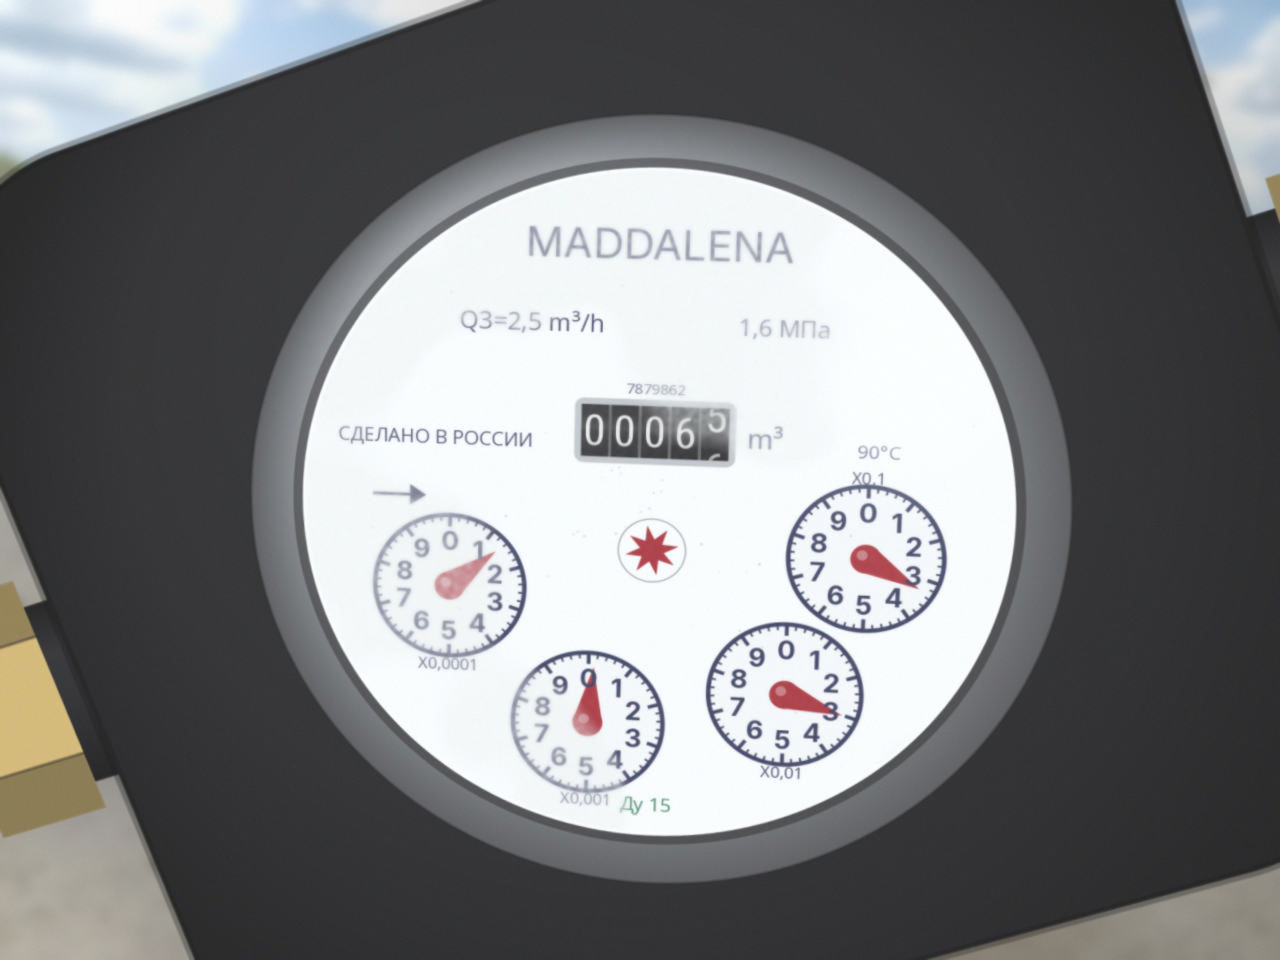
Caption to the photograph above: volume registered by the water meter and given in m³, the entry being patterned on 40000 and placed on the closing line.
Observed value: 65.3301
